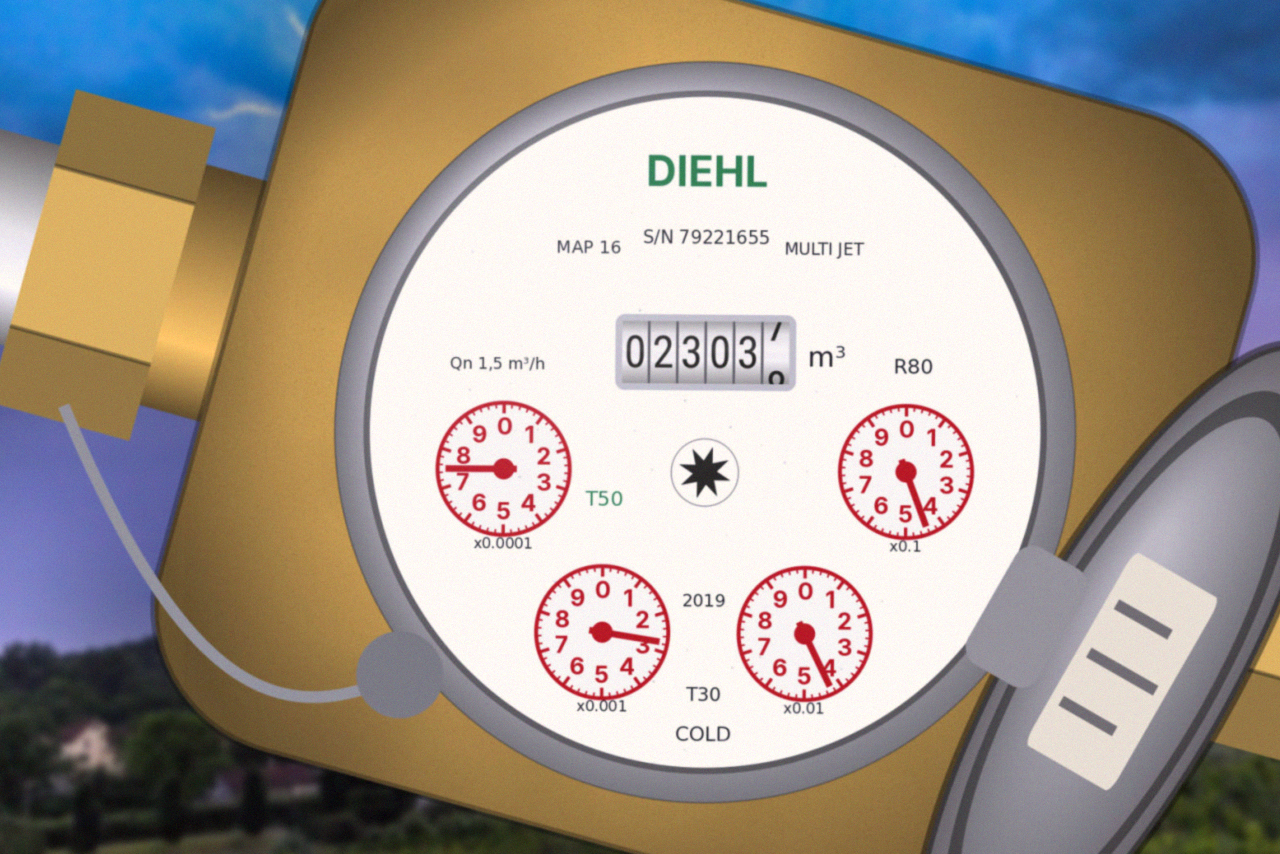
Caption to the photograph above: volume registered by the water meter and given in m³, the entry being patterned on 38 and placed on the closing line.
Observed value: 23037.4427
